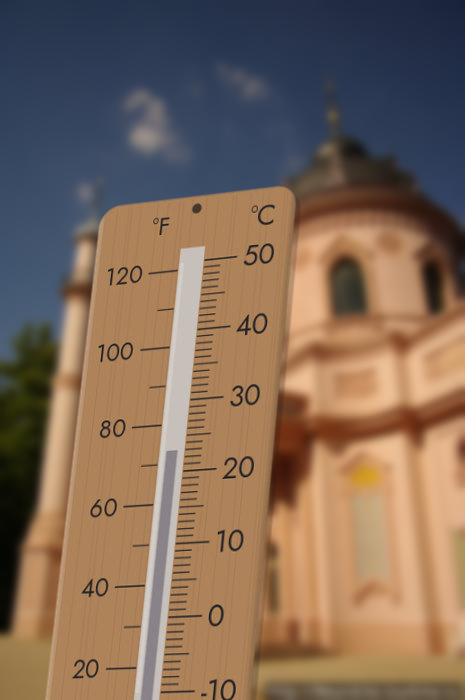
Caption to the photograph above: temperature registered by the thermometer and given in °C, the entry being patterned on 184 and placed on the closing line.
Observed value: 23
